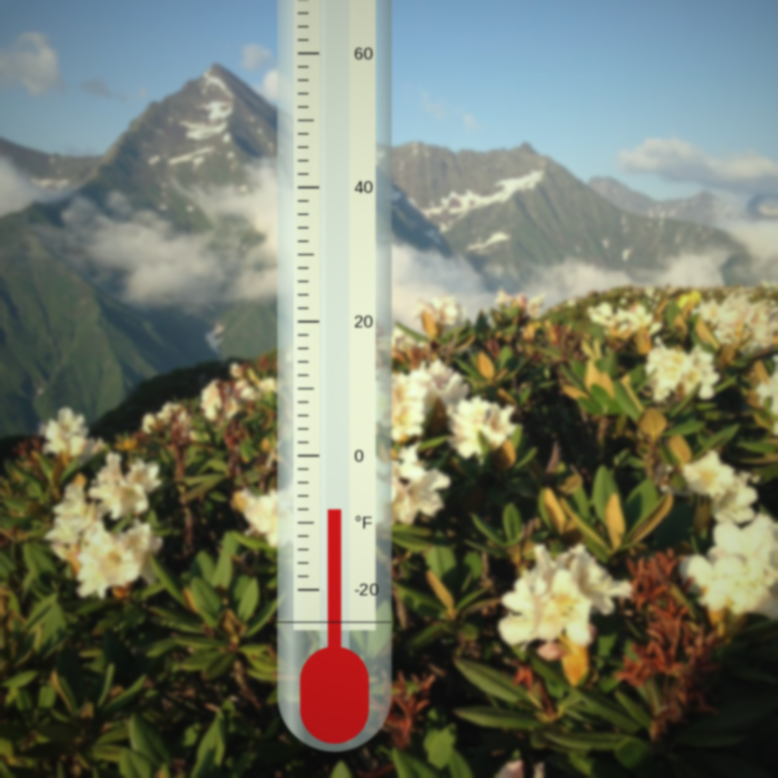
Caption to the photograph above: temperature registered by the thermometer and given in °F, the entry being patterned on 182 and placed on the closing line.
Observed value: -8
